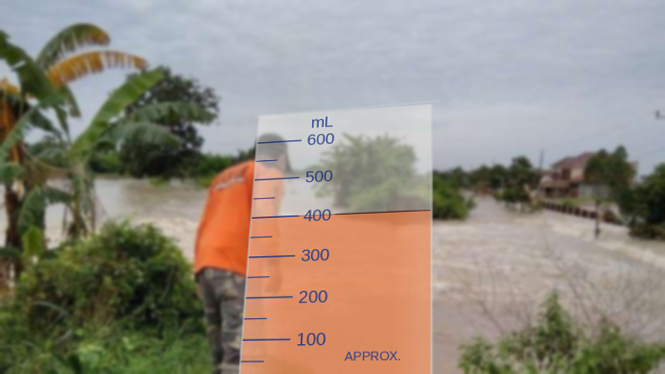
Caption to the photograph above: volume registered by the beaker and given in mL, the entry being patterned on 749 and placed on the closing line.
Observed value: 400
